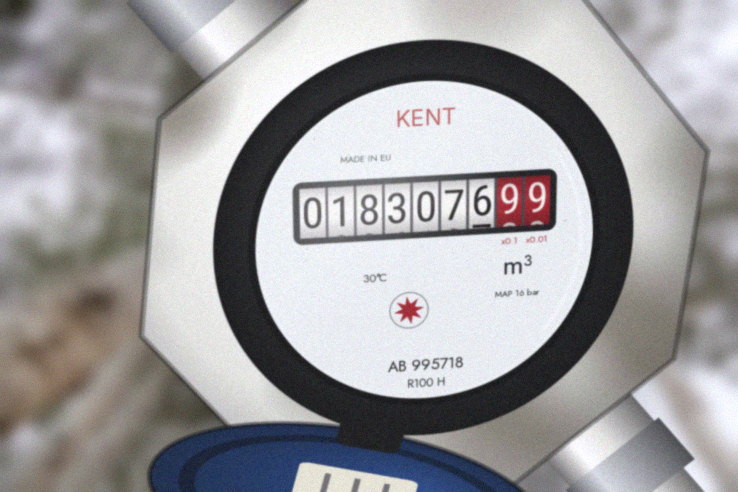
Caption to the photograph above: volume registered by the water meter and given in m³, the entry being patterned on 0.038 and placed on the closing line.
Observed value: 183076.99
